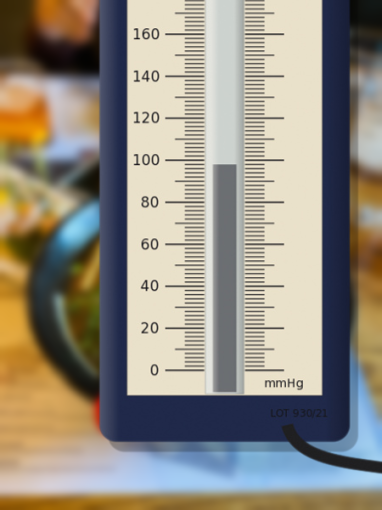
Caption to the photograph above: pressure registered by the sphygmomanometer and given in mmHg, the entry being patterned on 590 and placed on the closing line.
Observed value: 98
